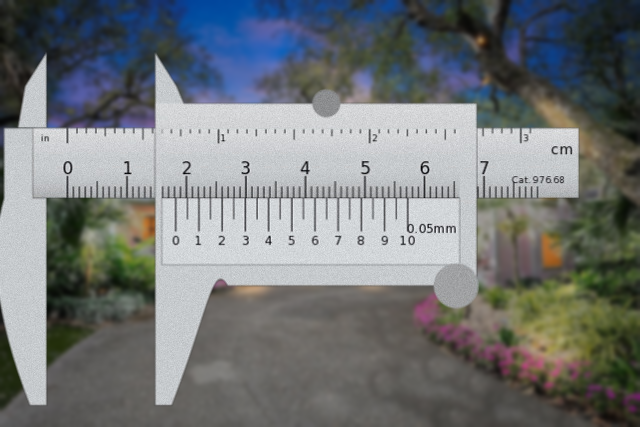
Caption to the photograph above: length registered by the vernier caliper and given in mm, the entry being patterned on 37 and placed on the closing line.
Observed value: 18.2
